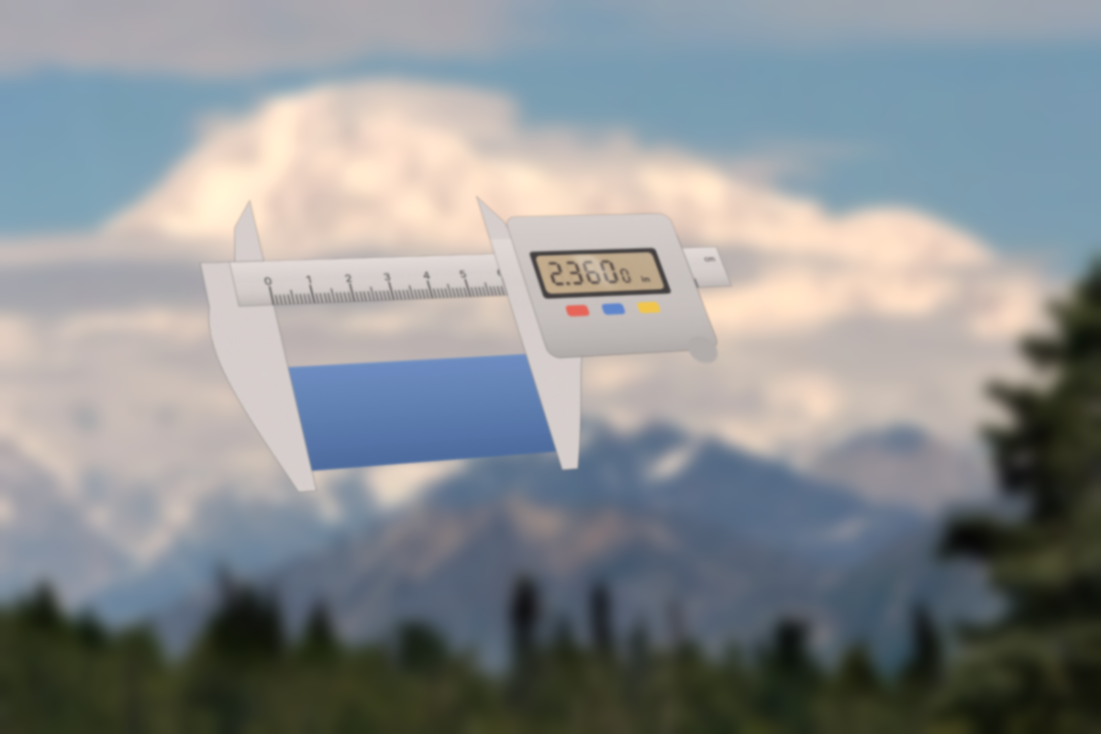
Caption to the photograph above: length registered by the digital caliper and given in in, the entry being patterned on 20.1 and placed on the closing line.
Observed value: 2.3600
